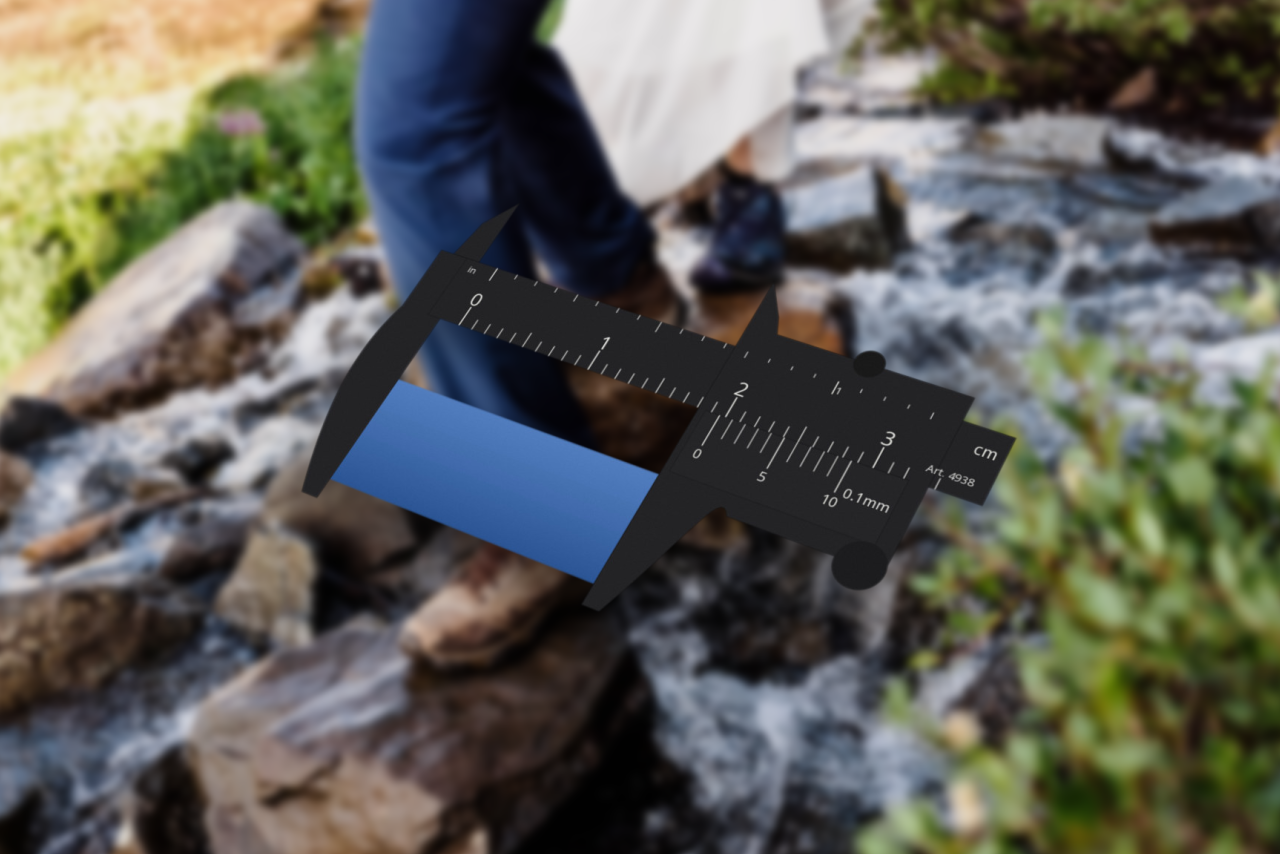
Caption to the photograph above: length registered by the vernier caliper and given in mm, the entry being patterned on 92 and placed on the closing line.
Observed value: 19.6
